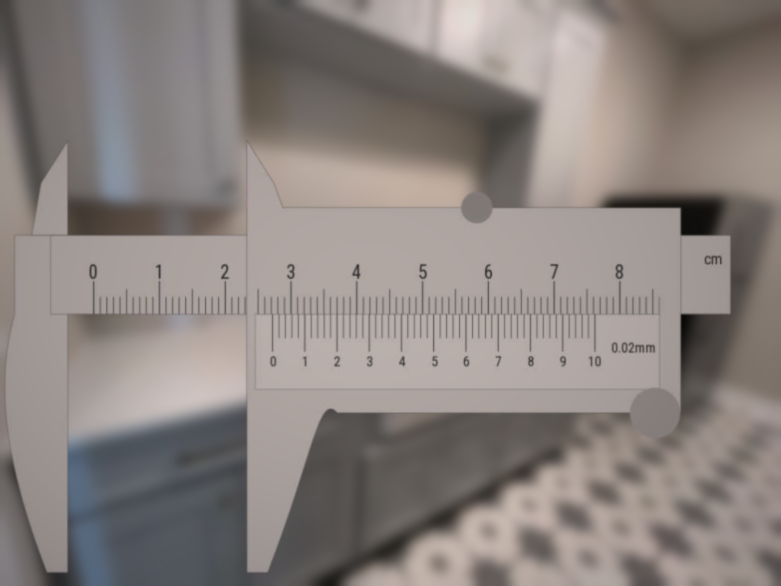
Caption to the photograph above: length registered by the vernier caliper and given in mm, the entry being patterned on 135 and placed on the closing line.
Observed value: 27.2
